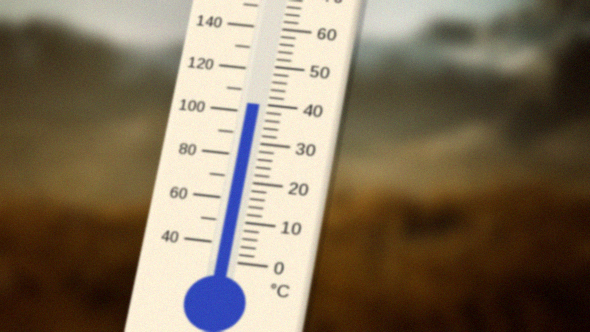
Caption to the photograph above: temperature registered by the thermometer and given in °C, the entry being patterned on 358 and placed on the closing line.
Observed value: 40
